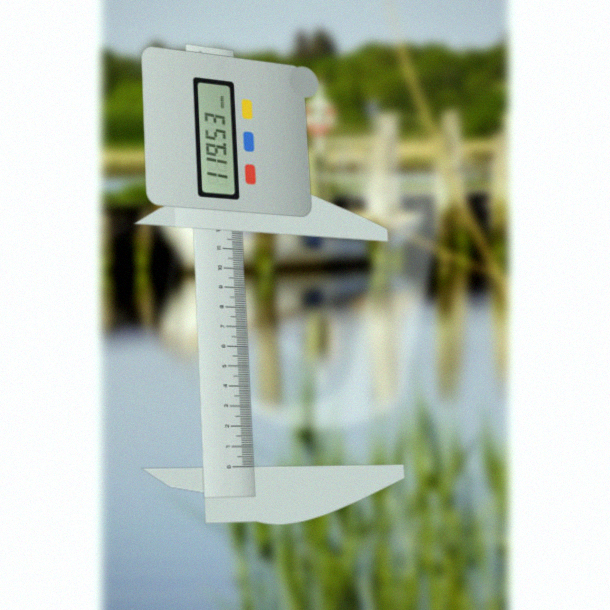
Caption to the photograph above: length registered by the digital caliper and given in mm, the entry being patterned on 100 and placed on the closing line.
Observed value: 119.53
